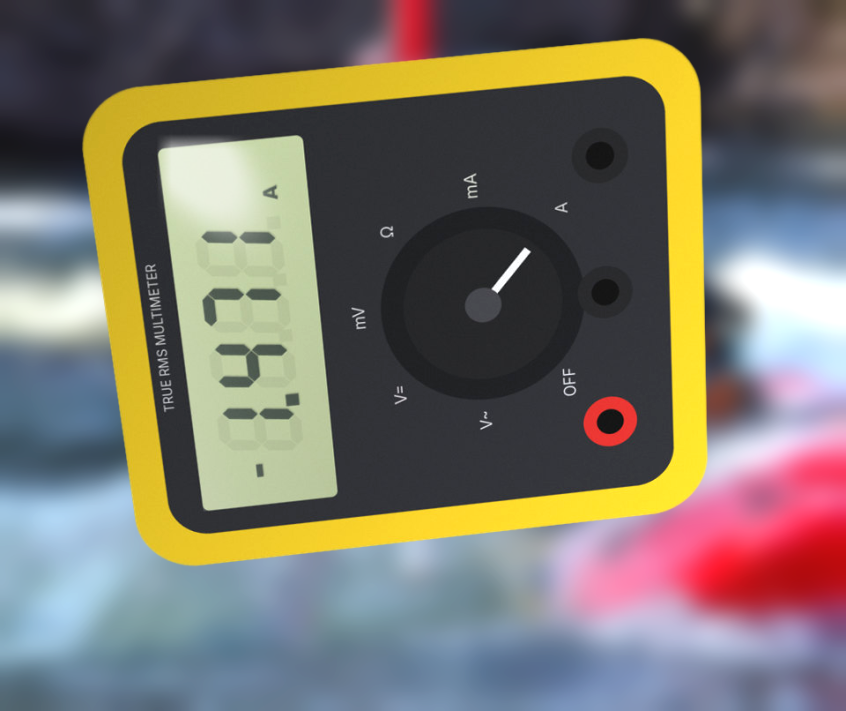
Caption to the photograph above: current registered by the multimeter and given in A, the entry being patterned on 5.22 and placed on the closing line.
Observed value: -1.471
